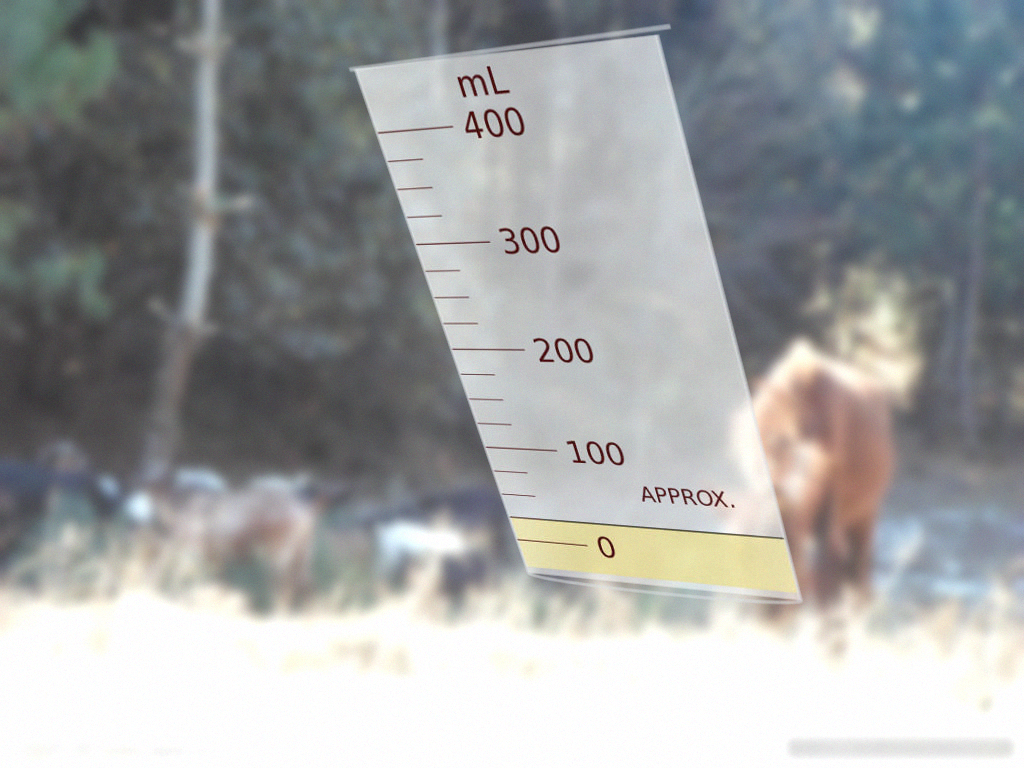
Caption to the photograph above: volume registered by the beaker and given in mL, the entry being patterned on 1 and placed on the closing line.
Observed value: 25
